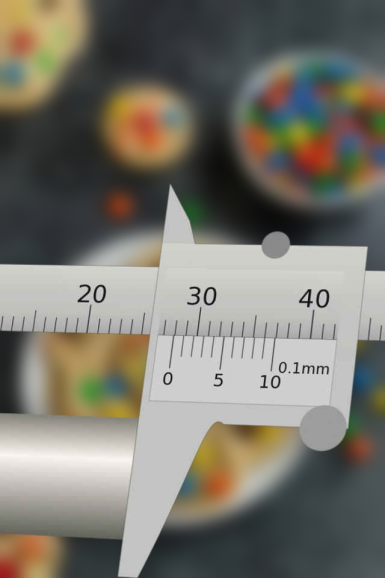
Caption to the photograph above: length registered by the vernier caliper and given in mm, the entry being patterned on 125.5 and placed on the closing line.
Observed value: 27.9
